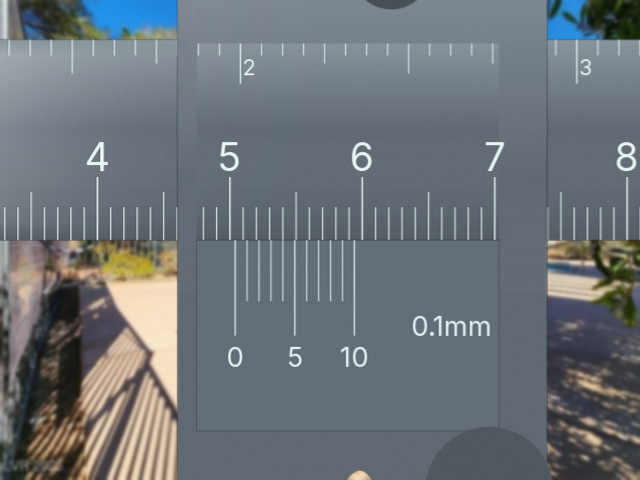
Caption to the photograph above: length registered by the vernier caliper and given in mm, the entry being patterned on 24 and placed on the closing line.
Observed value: 50.4
